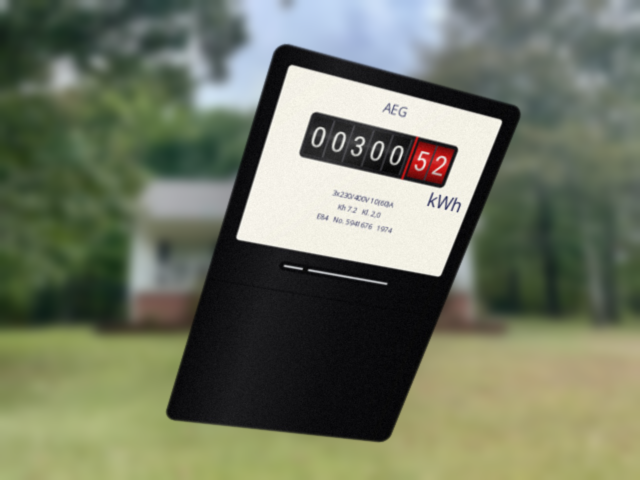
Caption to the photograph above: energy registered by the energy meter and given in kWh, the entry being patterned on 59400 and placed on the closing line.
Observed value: 300.52
